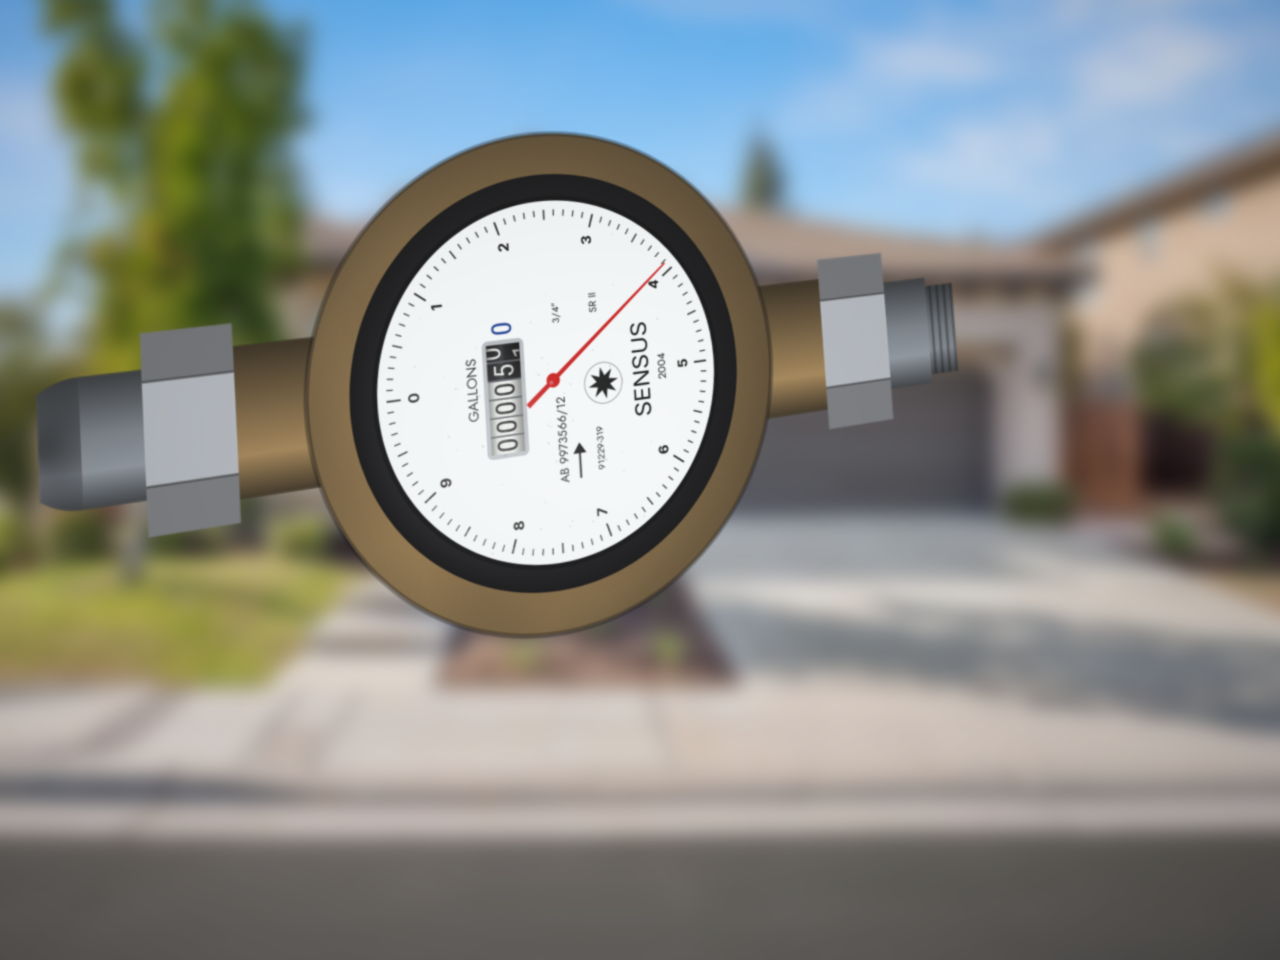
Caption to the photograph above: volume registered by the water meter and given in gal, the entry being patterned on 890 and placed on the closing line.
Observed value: 503.9
